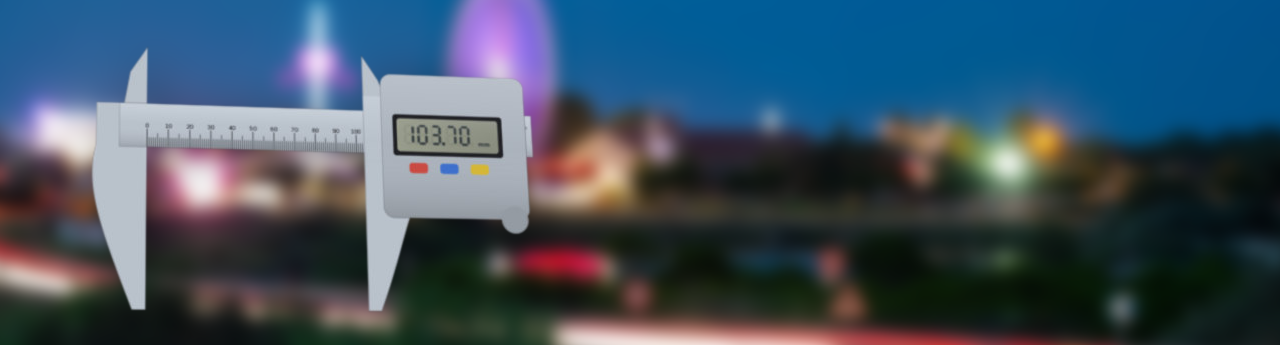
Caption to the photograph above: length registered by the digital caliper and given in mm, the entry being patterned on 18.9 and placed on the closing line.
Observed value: 103.70
